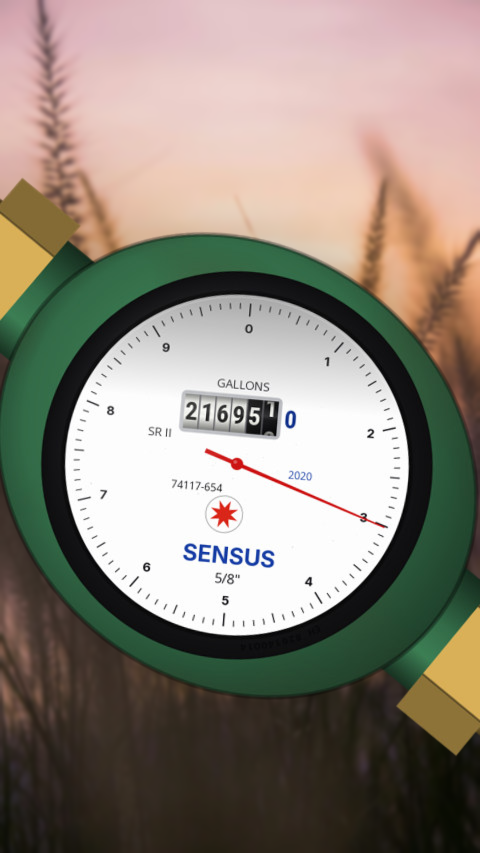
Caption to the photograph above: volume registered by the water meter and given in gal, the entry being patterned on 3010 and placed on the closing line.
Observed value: 2169513.0
